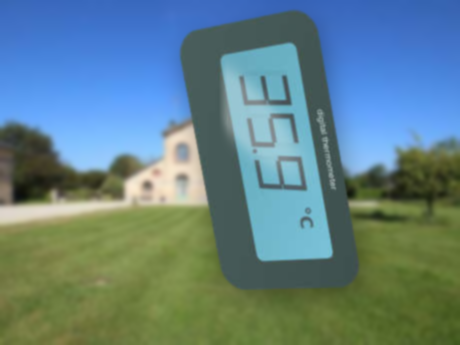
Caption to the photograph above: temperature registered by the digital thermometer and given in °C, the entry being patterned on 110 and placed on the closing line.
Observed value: 35.9
